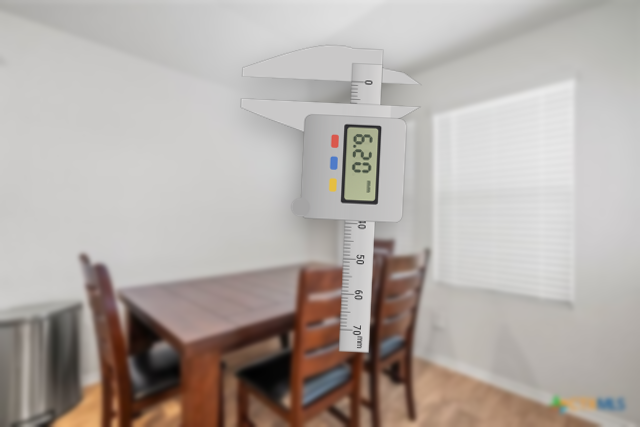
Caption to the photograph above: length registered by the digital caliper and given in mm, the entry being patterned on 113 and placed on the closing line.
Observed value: 6.20
